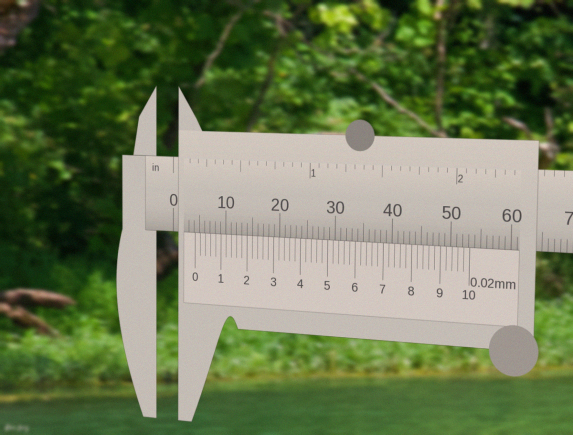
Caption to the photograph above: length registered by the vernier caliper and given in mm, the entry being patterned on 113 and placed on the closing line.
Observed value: 4.2
